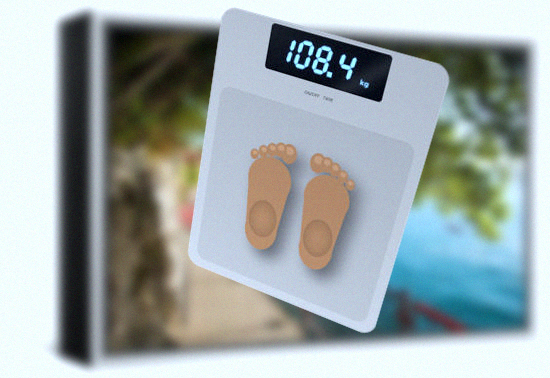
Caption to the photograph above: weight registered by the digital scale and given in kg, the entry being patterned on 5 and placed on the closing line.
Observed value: 108.4
